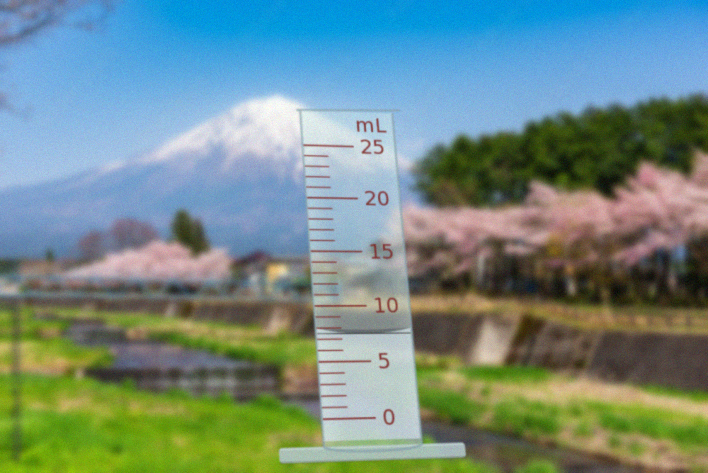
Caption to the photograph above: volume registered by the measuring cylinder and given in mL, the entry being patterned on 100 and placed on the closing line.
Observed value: 7.5
